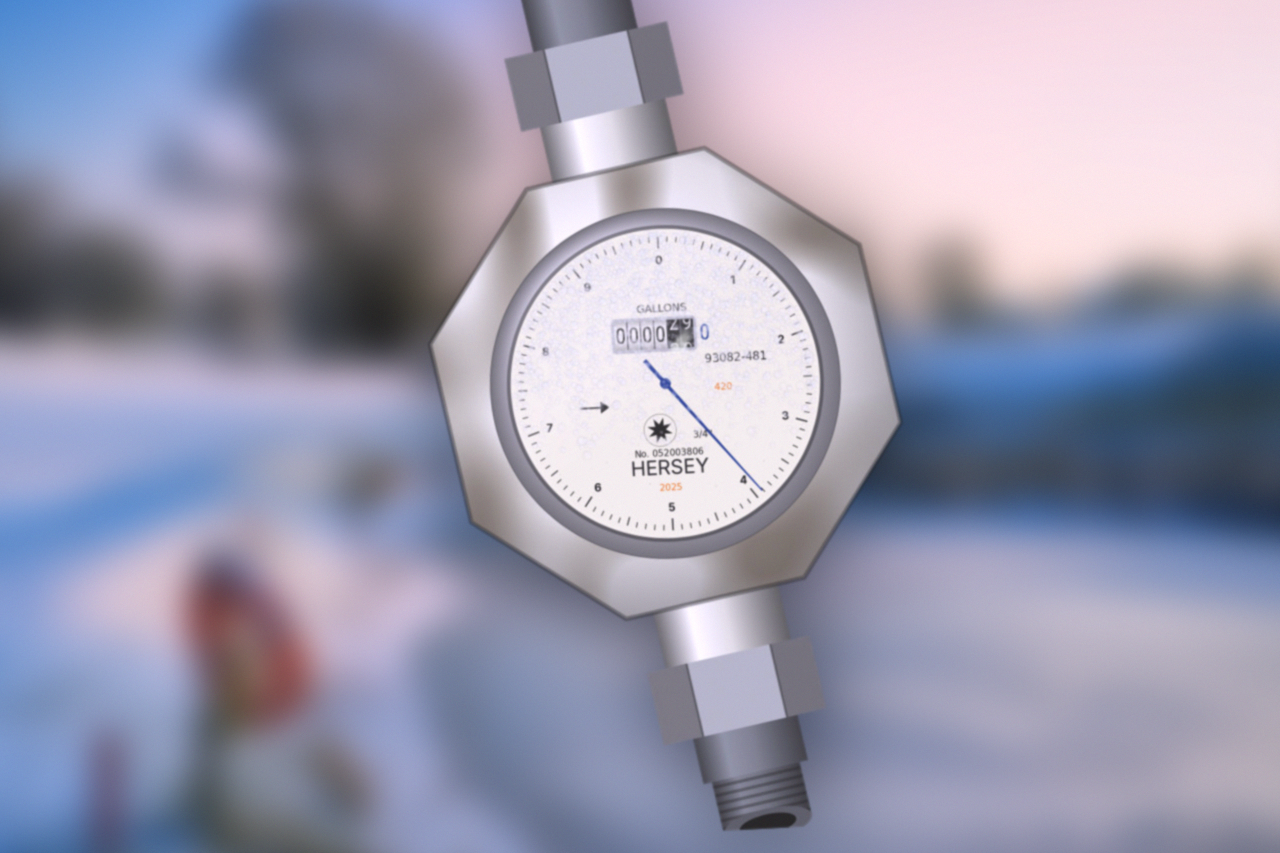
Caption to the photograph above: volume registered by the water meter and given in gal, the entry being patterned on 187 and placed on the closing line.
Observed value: 293.9
